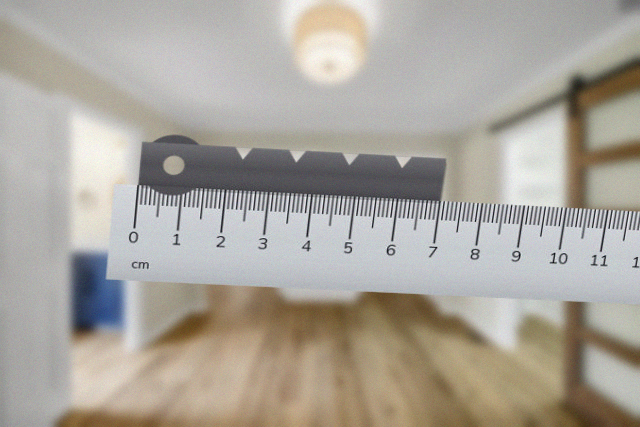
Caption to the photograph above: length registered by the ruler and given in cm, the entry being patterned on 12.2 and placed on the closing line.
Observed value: 7
